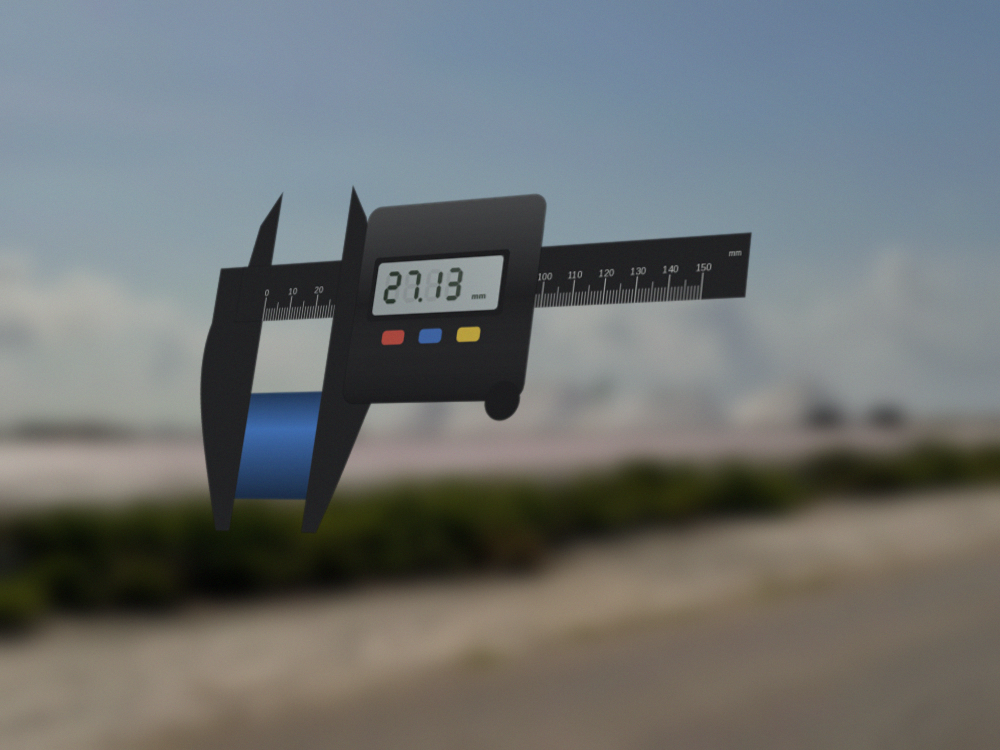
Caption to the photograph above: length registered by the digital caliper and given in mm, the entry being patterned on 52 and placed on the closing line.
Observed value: 27.13
